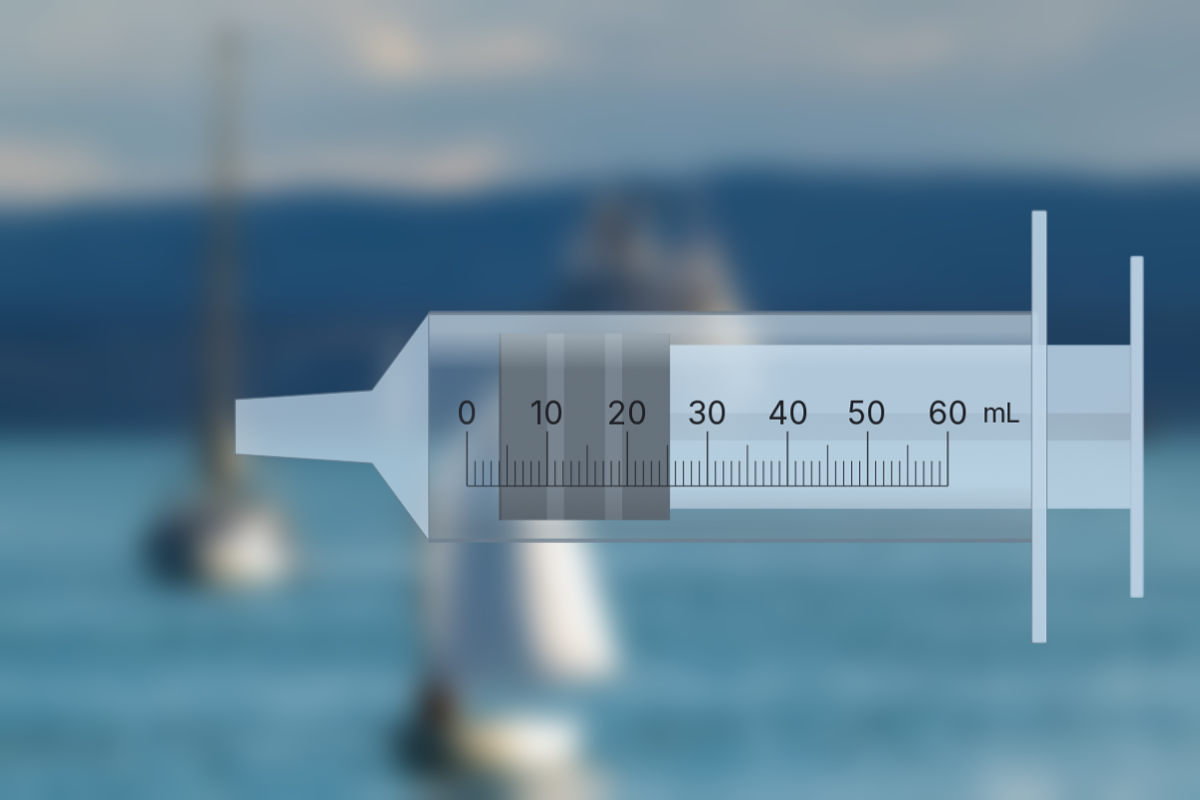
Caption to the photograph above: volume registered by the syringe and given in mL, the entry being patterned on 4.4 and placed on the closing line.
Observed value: 4
